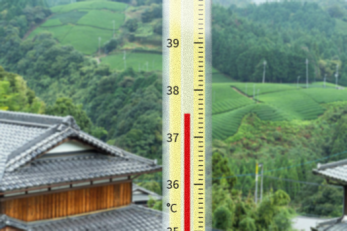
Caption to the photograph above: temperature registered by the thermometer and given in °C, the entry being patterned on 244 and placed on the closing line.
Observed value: 37.5
